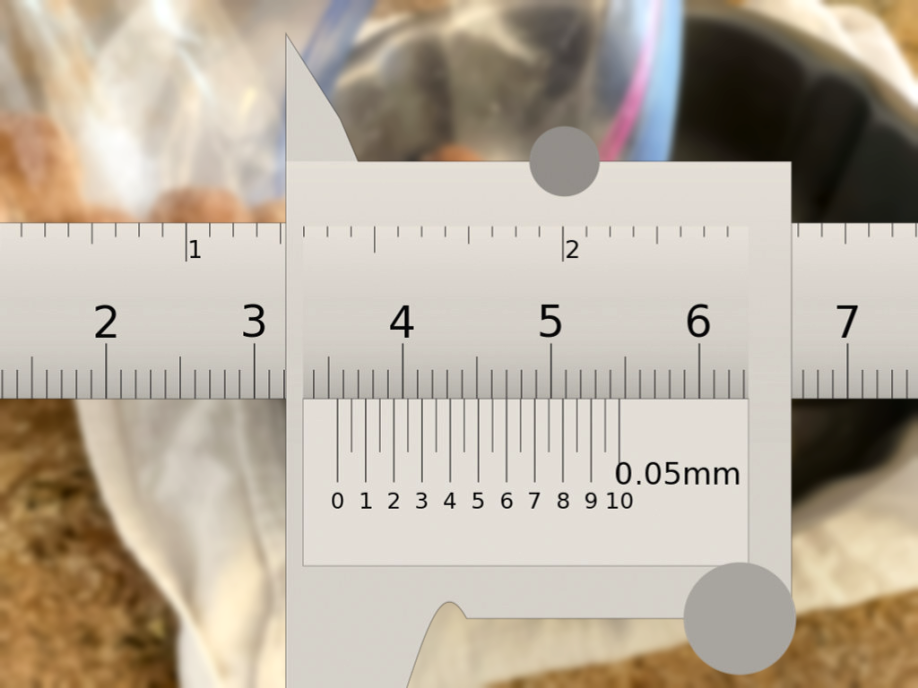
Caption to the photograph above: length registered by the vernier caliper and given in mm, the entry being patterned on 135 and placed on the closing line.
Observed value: 35.6
